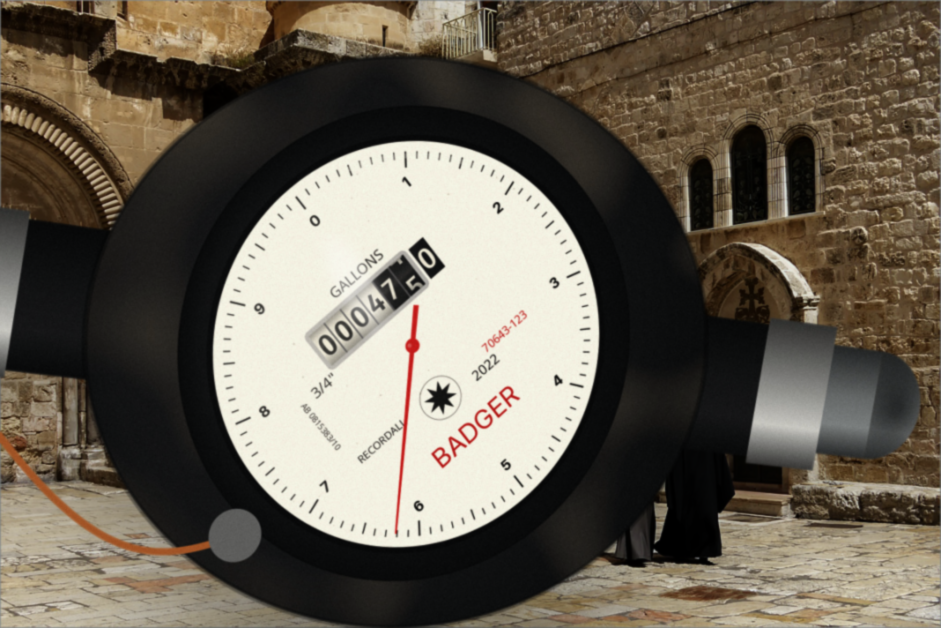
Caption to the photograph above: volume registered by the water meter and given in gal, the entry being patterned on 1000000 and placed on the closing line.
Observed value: 4746.2
